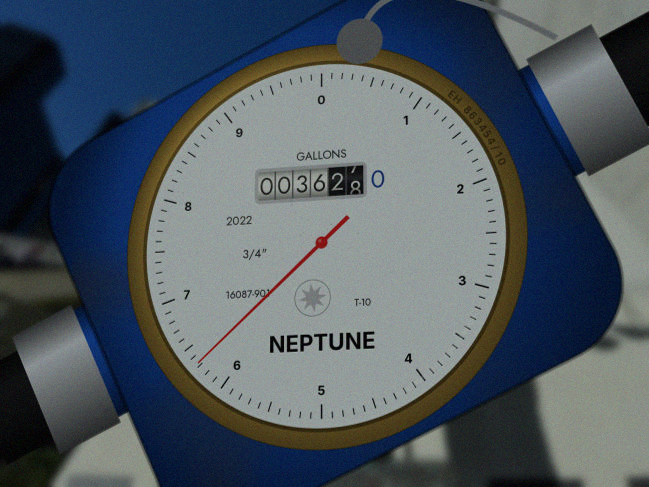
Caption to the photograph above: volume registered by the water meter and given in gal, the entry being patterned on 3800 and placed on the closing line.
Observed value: 36276.3
